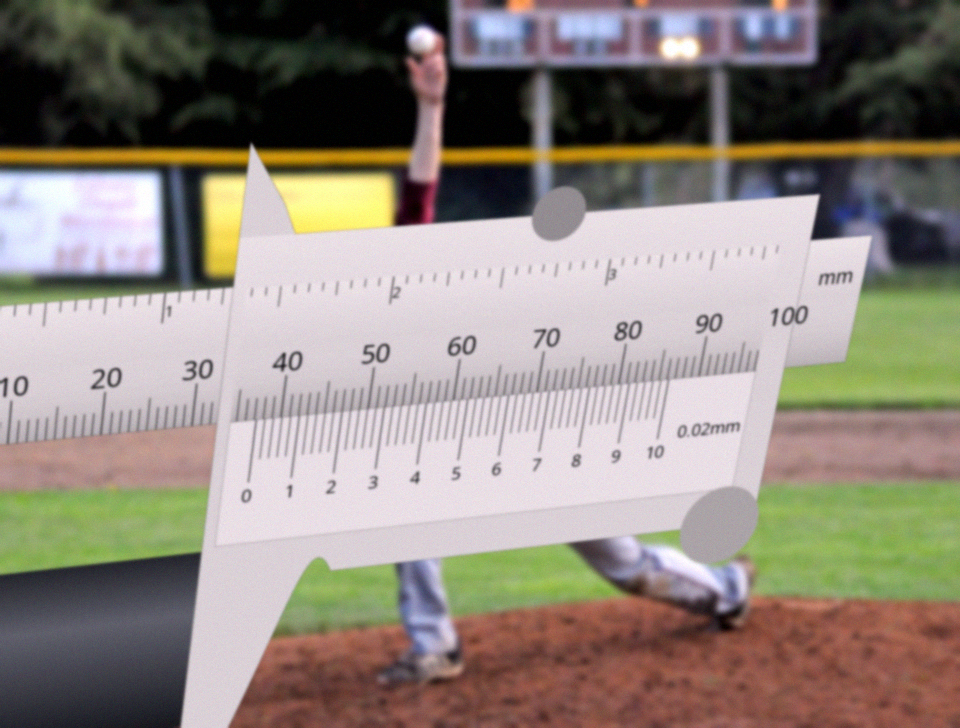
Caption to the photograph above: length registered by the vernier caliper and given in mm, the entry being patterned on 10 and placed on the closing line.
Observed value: 37.2
